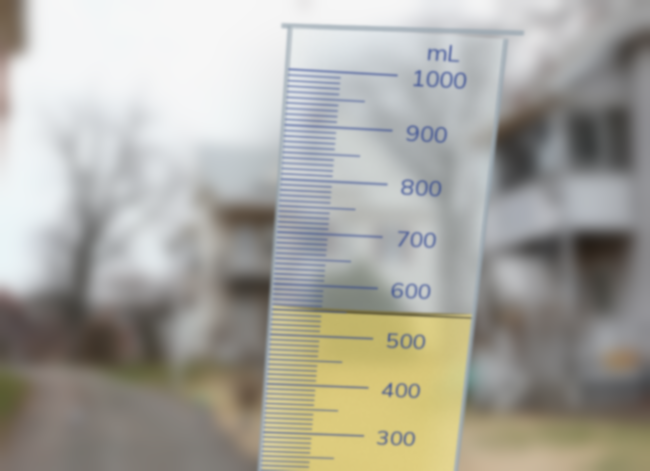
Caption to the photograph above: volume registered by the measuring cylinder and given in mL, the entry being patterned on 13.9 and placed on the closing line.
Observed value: 550
